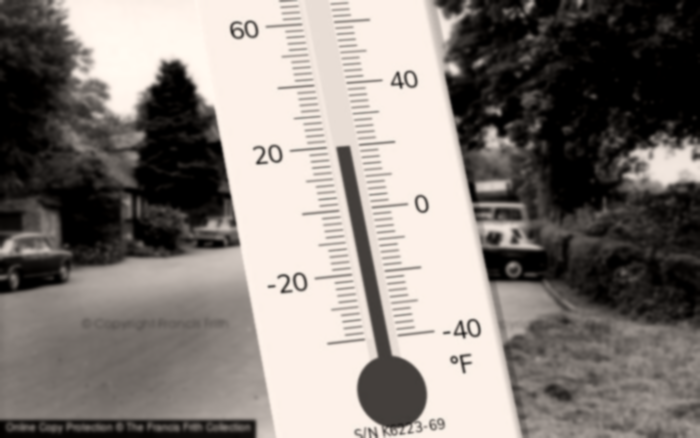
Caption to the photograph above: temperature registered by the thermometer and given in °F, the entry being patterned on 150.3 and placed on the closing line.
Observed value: 20
